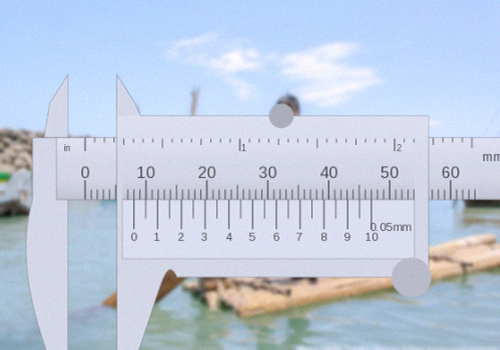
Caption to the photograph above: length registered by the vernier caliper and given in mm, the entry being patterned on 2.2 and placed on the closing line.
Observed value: 8.0
